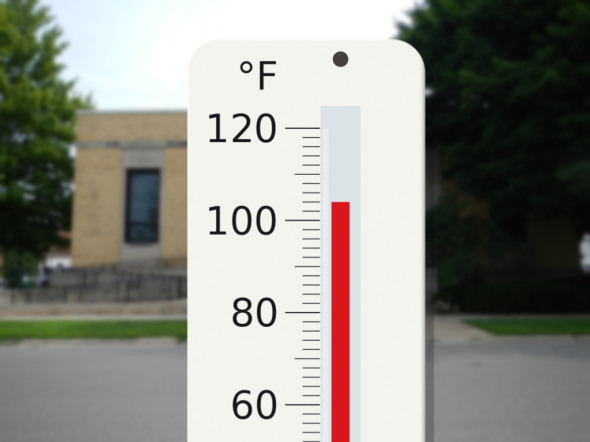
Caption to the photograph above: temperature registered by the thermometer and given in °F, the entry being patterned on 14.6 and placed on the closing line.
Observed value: 104
